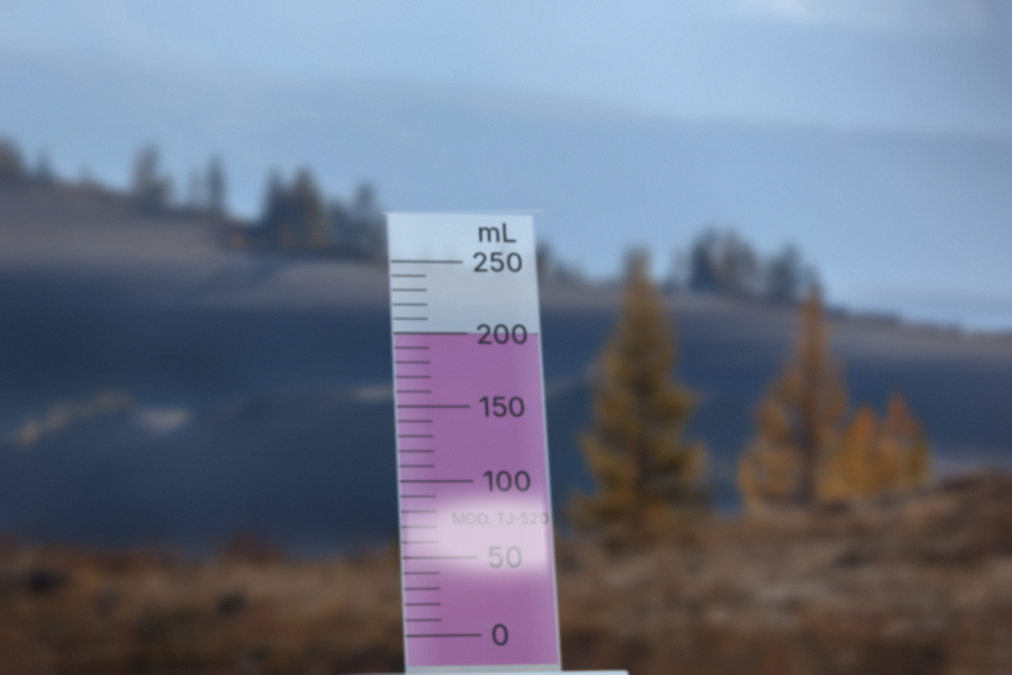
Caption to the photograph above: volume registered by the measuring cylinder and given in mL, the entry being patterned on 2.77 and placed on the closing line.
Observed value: 200
